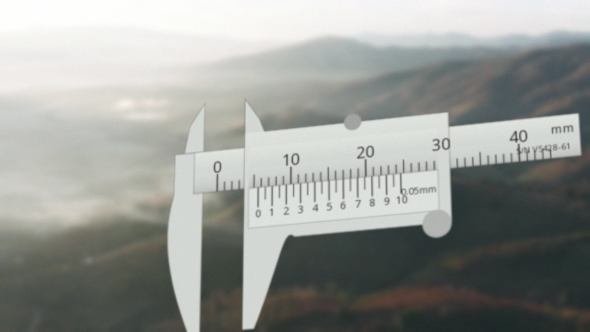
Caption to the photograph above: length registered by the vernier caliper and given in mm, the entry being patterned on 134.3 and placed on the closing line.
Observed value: 5.6
